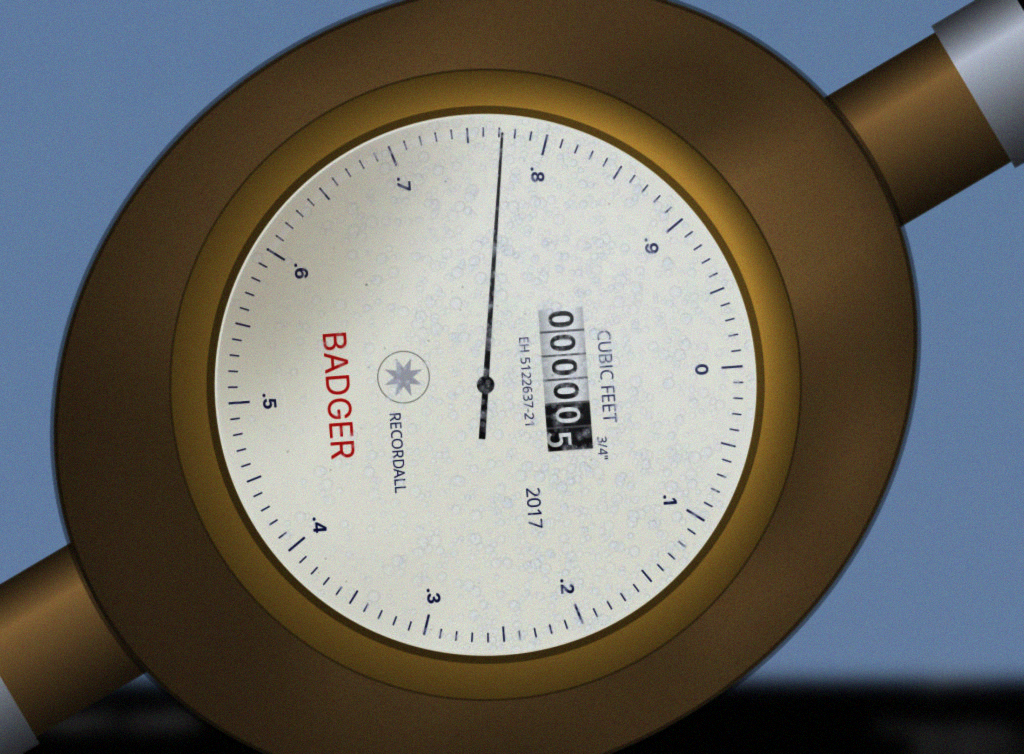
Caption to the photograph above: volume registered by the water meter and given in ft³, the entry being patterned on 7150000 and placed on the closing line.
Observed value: 4.77
